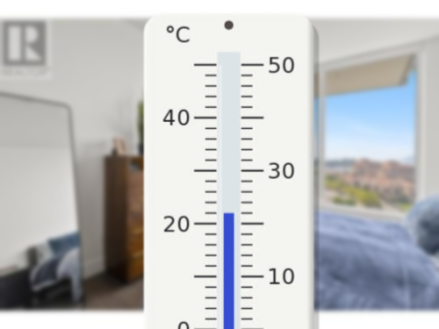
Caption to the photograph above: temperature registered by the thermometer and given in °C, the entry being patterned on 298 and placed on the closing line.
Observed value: 22
